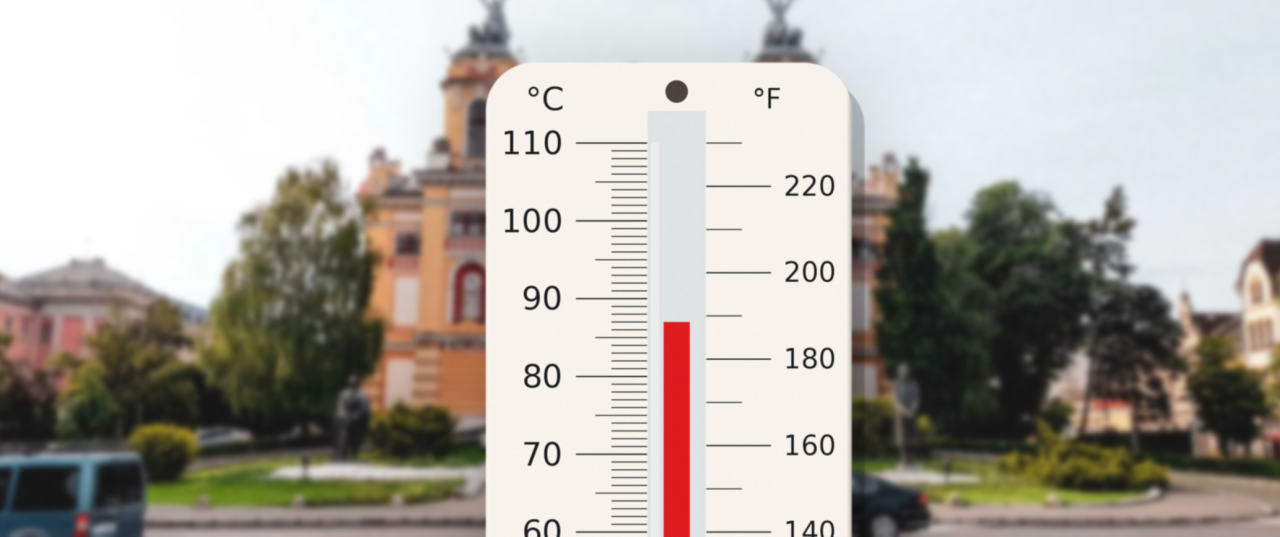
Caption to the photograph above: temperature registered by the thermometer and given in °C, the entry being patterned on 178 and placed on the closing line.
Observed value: 87
